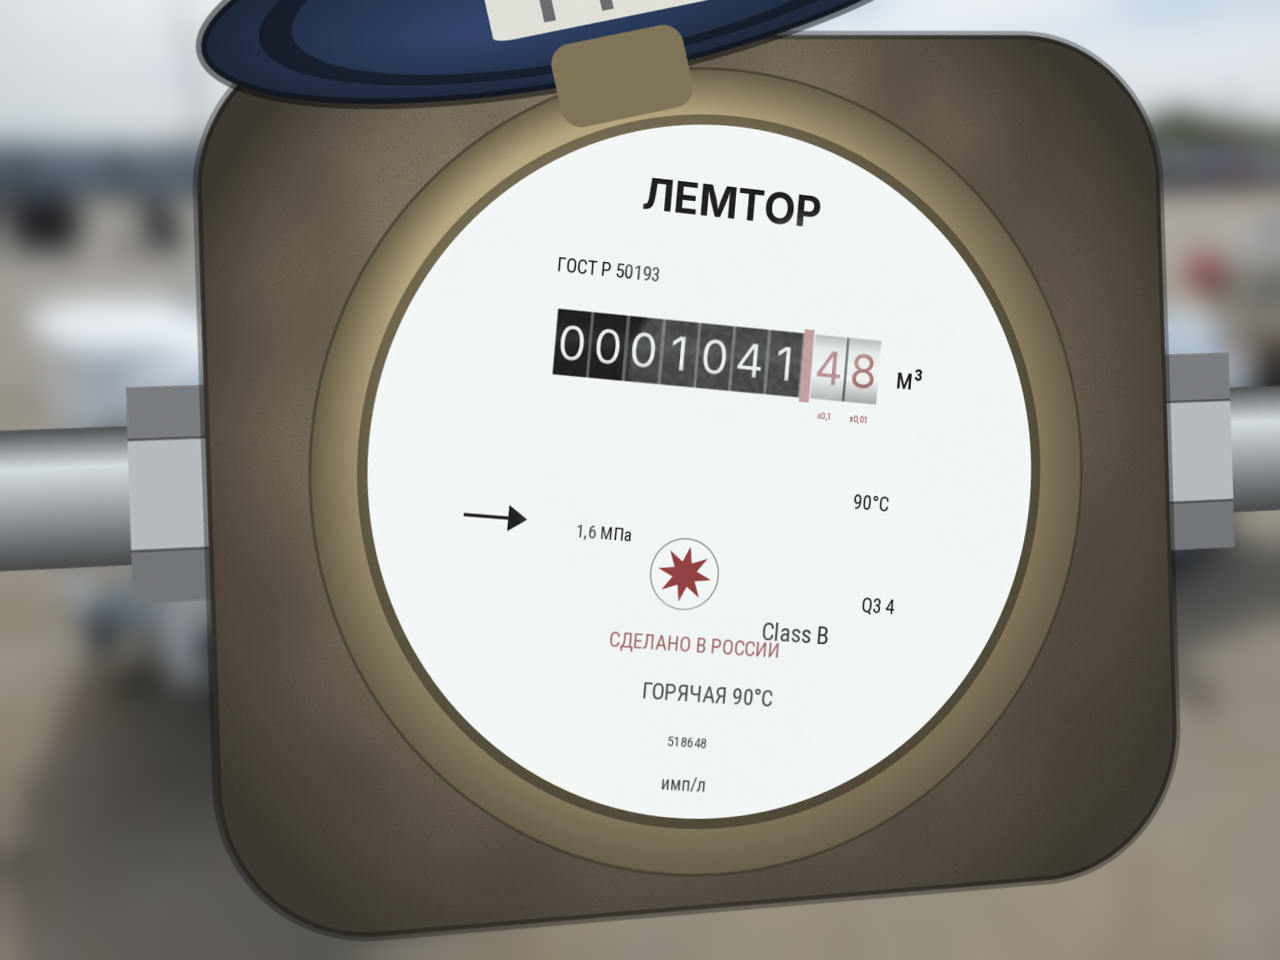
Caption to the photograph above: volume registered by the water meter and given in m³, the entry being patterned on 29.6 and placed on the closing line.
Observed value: 1041.48
